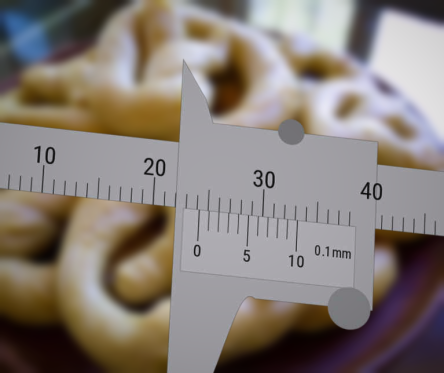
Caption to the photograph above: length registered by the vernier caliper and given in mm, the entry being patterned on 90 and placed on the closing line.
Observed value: 24.2
